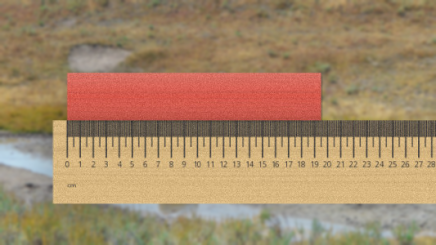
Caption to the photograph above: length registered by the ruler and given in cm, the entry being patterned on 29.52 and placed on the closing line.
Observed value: 19.5
